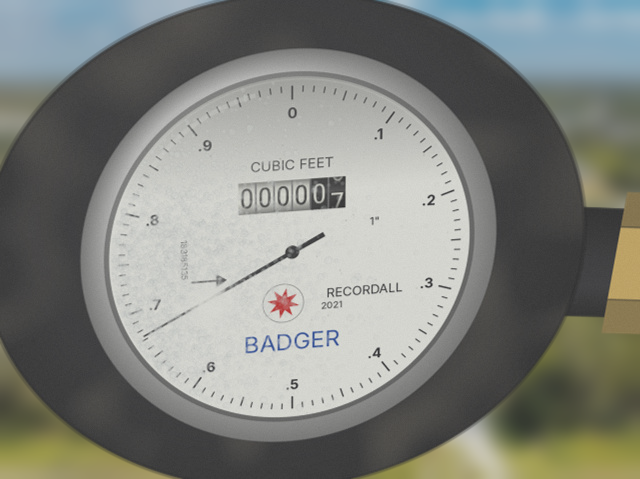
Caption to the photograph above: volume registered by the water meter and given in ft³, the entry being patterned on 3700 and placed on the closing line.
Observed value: 6.67
